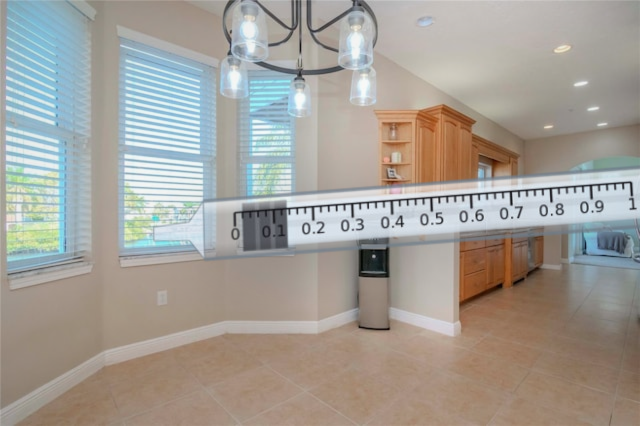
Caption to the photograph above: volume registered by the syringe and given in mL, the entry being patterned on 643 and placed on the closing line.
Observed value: 0.02
